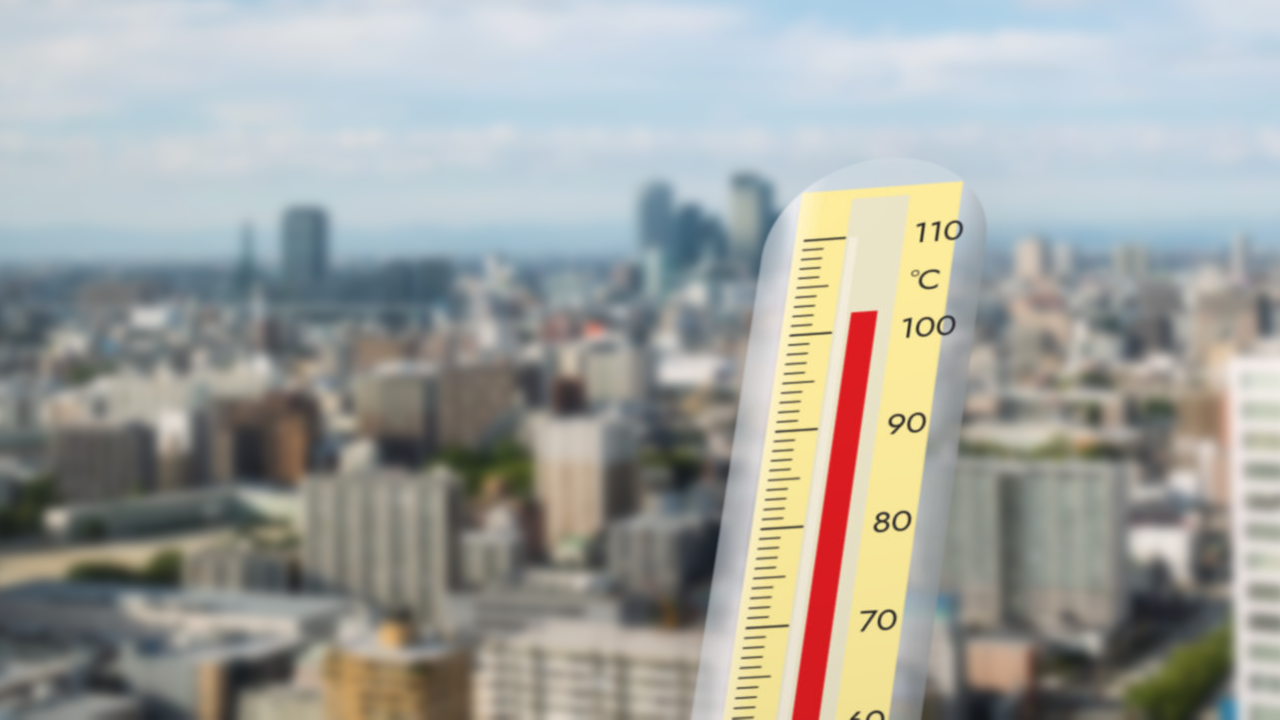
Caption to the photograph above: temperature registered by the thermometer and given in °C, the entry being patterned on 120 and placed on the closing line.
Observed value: 102
